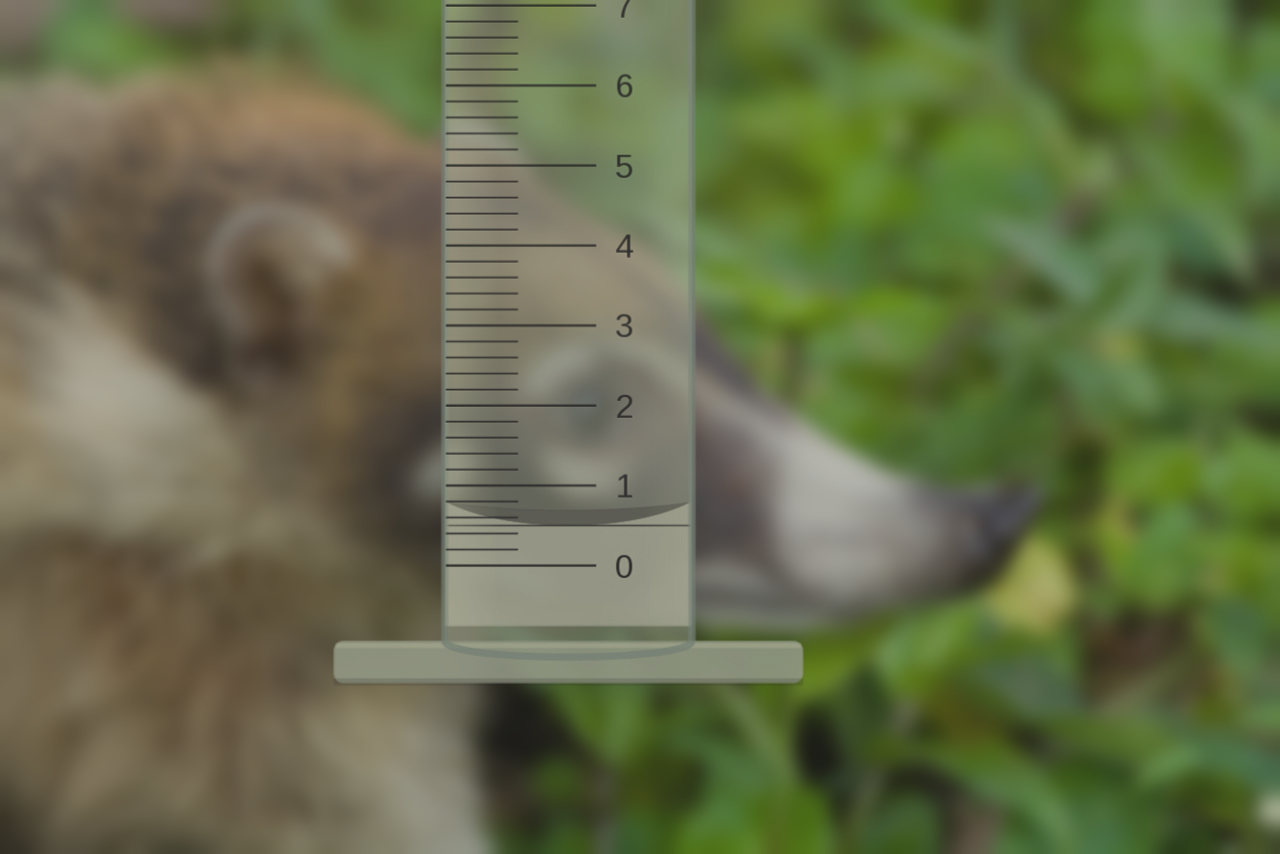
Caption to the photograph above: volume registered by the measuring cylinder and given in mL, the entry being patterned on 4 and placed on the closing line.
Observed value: 0.5
